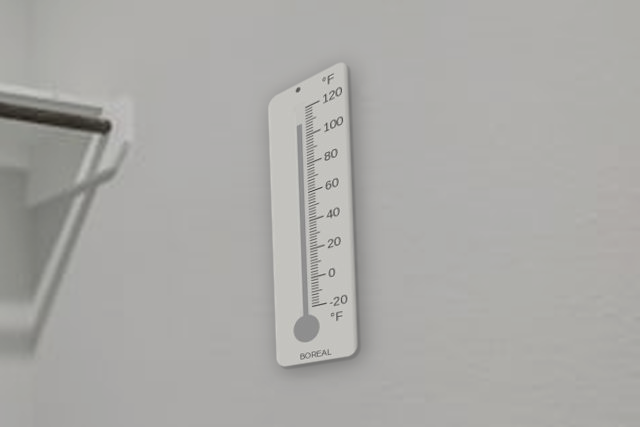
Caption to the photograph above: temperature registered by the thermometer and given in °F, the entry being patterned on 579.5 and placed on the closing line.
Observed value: 110
